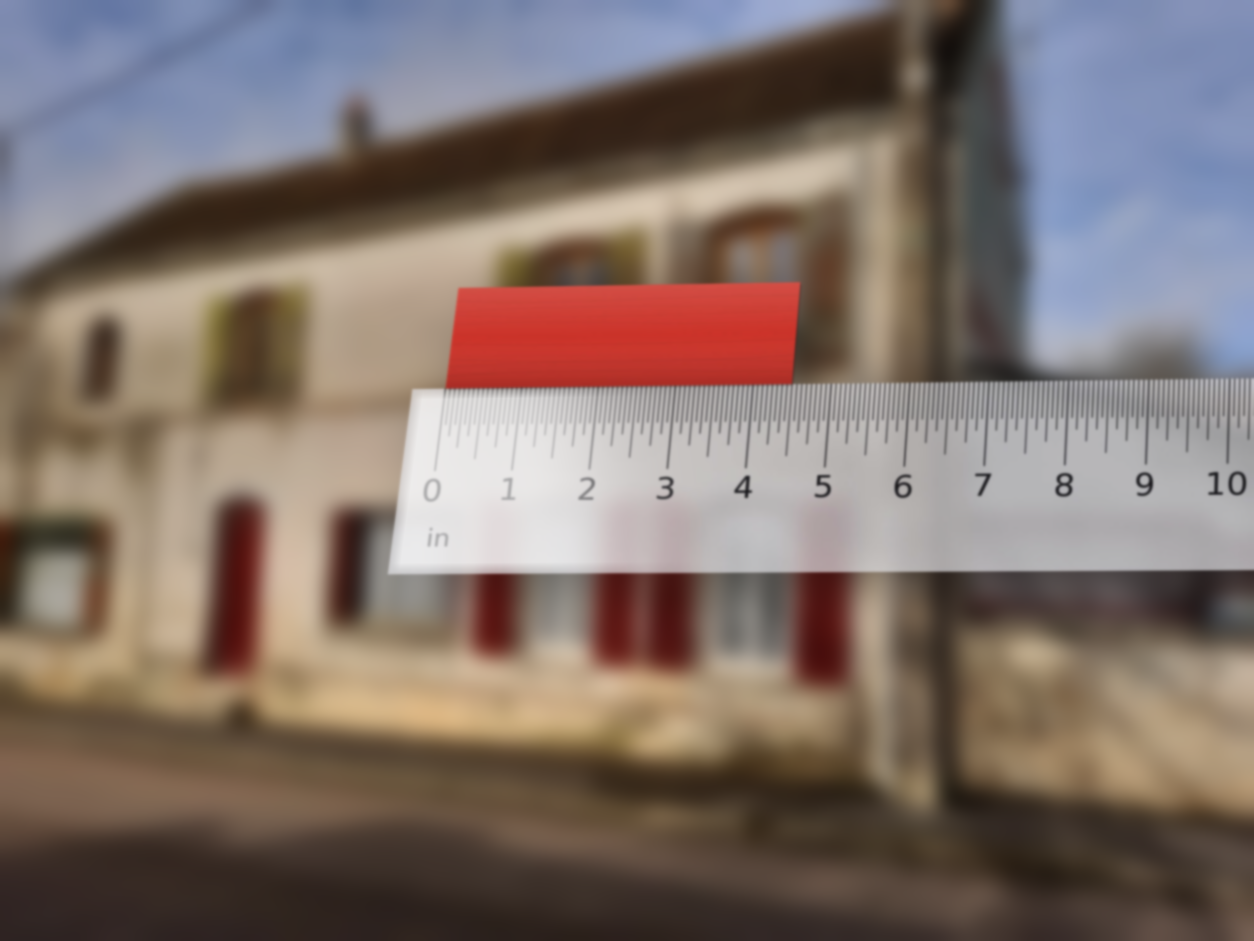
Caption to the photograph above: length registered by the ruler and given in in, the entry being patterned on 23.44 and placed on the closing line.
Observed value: 4.5
